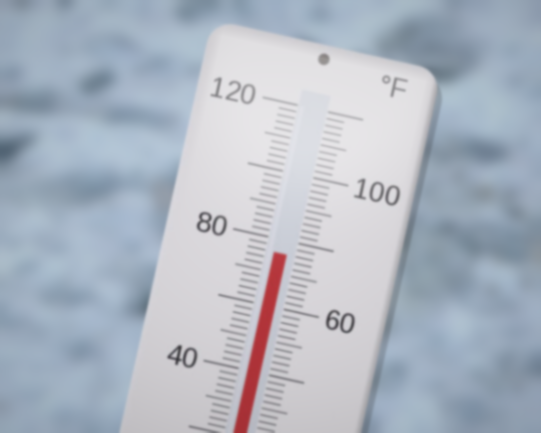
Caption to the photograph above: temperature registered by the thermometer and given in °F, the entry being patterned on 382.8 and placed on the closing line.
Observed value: 76
